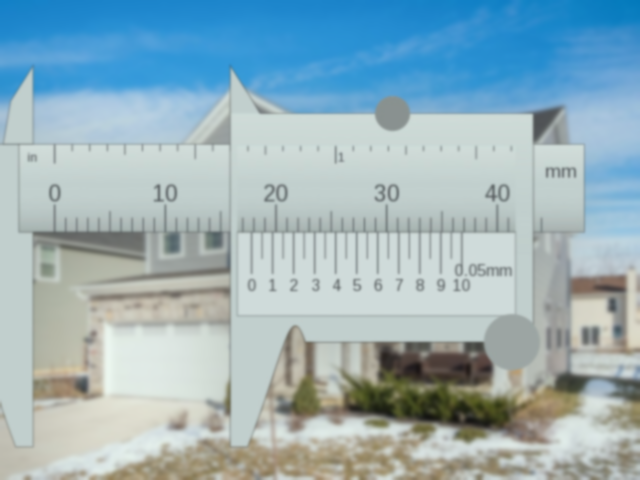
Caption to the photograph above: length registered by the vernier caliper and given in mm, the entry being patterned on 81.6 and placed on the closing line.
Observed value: 17.8
